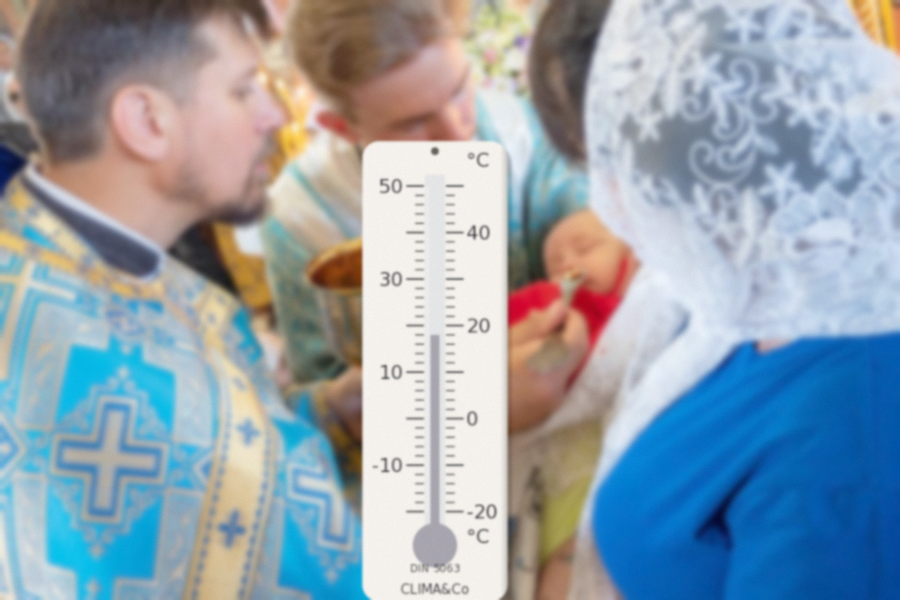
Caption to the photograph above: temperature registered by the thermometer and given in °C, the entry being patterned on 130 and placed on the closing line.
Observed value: 18
